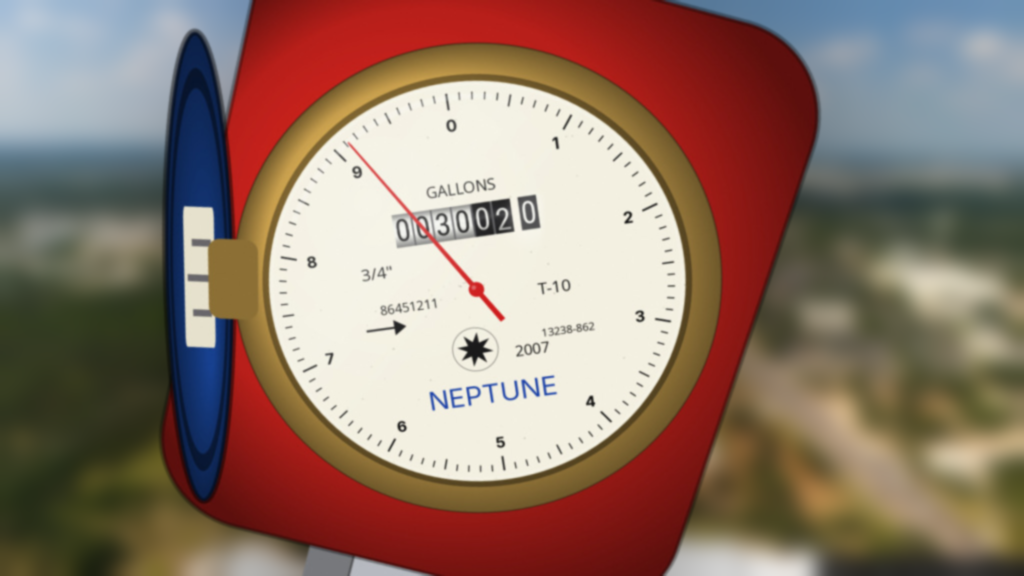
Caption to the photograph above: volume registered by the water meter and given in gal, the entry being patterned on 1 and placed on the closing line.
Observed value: 30019.1
